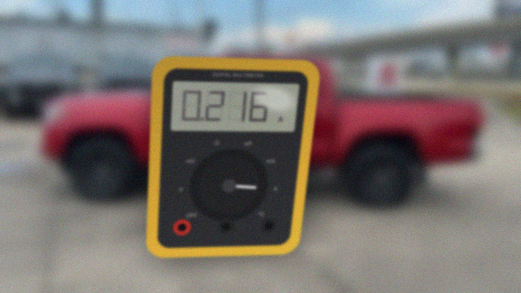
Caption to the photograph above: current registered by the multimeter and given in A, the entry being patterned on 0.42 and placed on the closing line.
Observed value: 0.216
